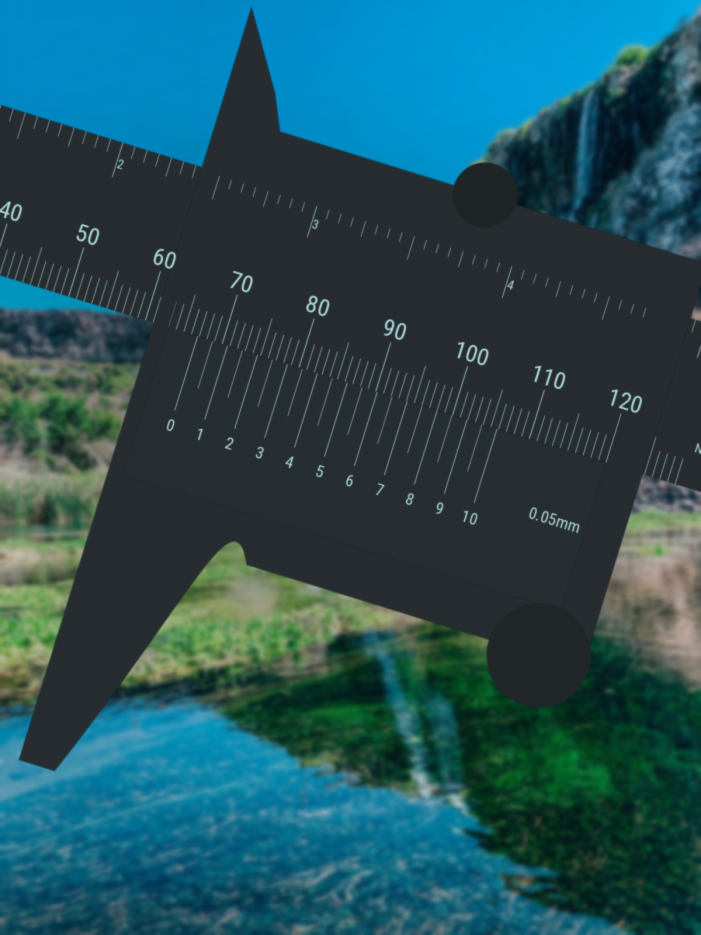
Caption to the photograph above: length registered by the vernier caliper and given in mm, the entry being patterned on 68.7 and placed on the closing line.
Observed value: 66.8
